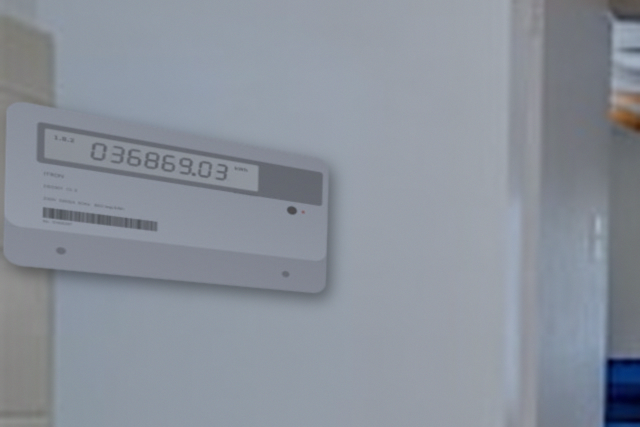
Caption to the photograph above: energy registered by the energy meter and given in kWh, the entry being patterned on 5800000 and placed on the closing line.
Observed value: 36869.03
